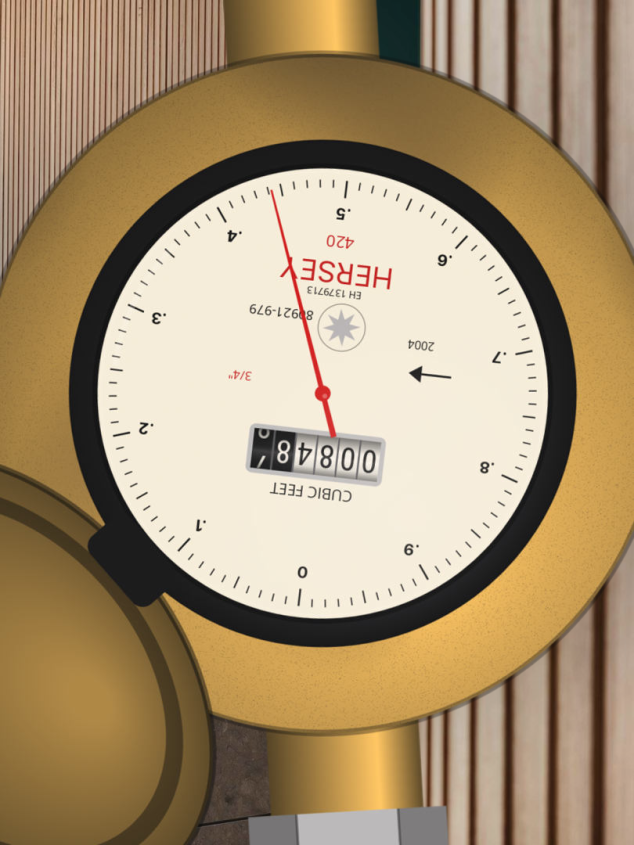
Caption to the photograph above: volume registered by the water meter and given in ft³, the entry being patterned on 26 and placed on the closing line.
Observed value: 8487.44
